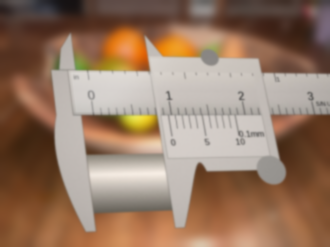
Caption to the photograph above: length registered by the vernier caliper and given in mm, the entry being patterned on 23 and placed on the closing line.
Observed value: 9.6
